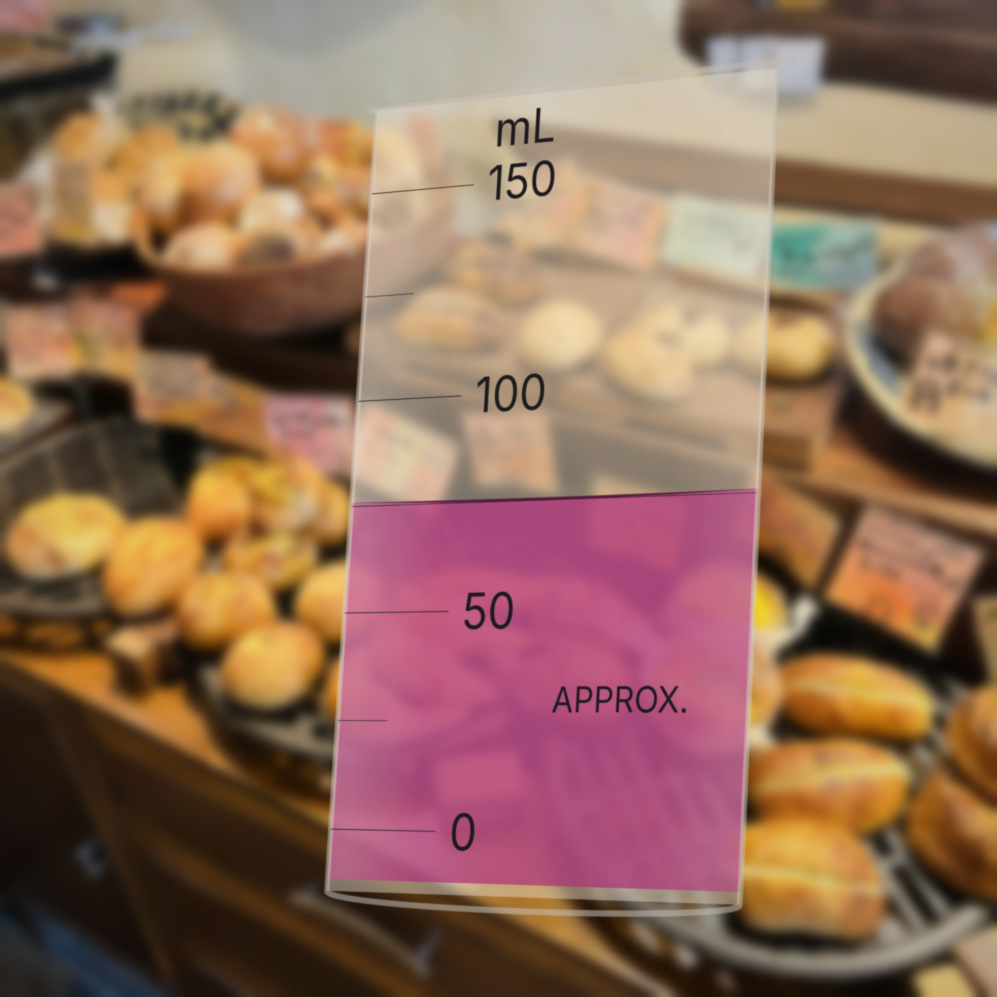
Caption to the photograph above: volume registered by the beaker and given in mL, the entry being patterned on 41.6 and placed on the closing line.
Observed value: 75
